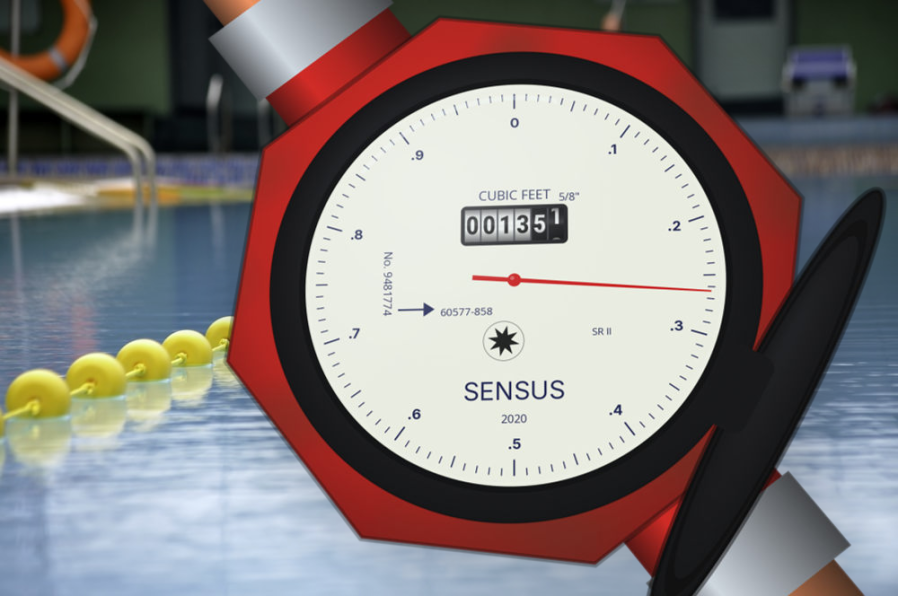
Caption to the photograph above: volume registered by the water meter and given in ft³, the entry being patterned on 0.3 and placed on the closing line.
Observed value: 1351.26
